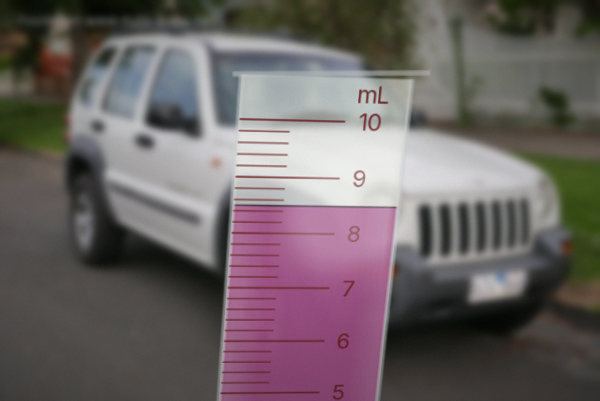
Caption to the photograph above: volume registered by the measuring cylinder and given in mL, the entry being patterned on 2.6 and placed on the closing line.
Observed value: 8.5
